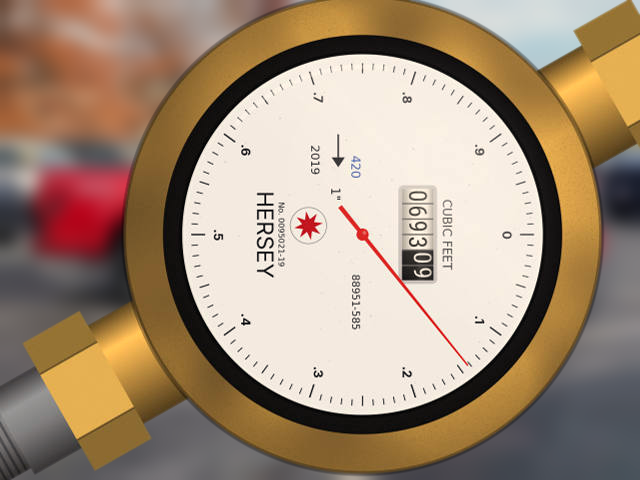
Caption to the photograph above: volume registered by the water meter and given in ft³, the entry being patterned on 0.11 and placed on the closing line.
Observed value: 69309.14
